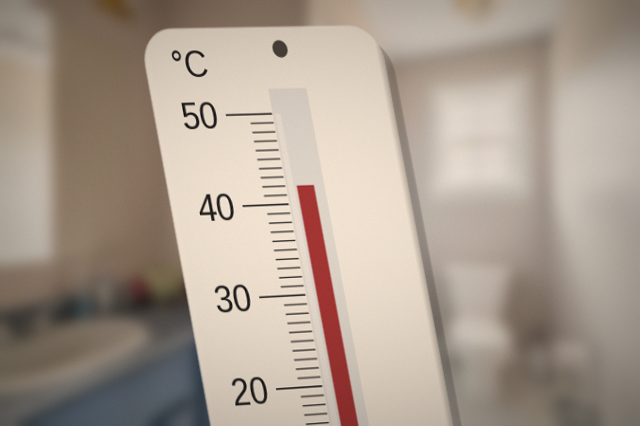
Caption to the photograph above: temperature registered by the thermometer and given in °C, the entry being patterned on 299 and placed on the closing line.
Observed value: 42
